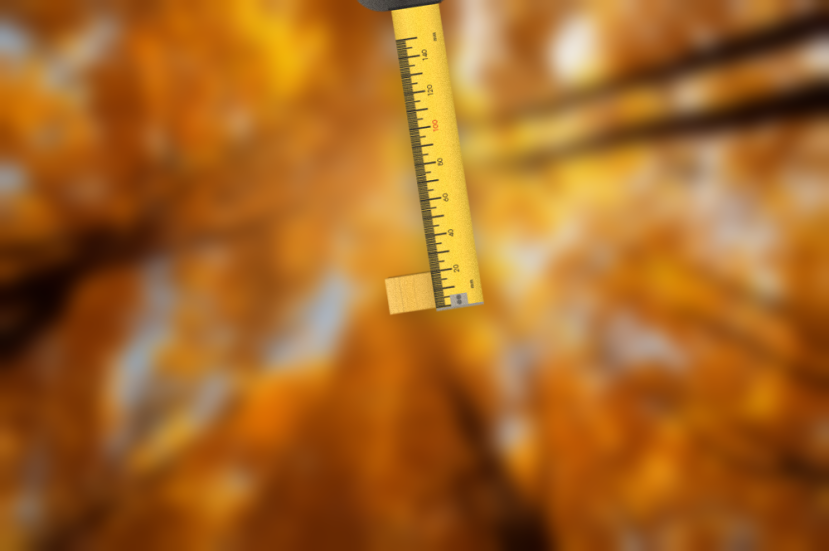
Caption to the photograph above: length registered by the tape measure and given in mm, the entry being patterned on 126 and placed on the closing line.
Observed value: 20
